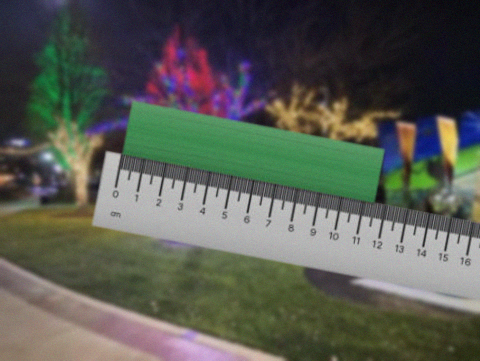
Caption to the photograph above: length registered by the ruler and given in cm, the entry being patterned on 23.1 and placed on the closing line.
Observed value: 11.5
